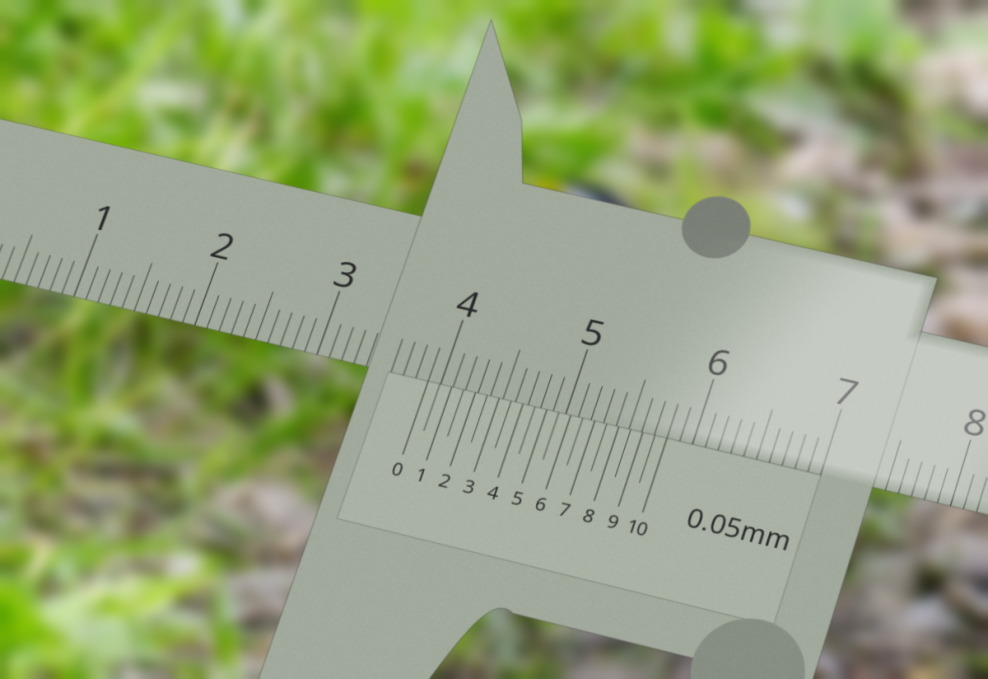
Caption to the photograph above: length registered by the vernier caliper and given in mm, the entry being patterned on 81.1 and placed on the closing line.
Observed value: 39.0
